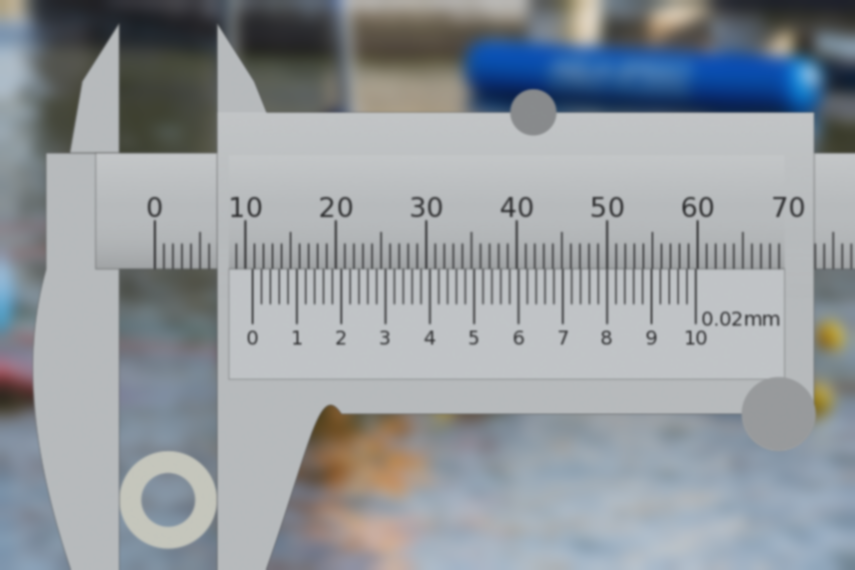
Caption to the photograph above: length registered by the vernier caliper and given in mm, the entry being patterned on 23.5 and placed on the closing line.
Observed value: 10.8
